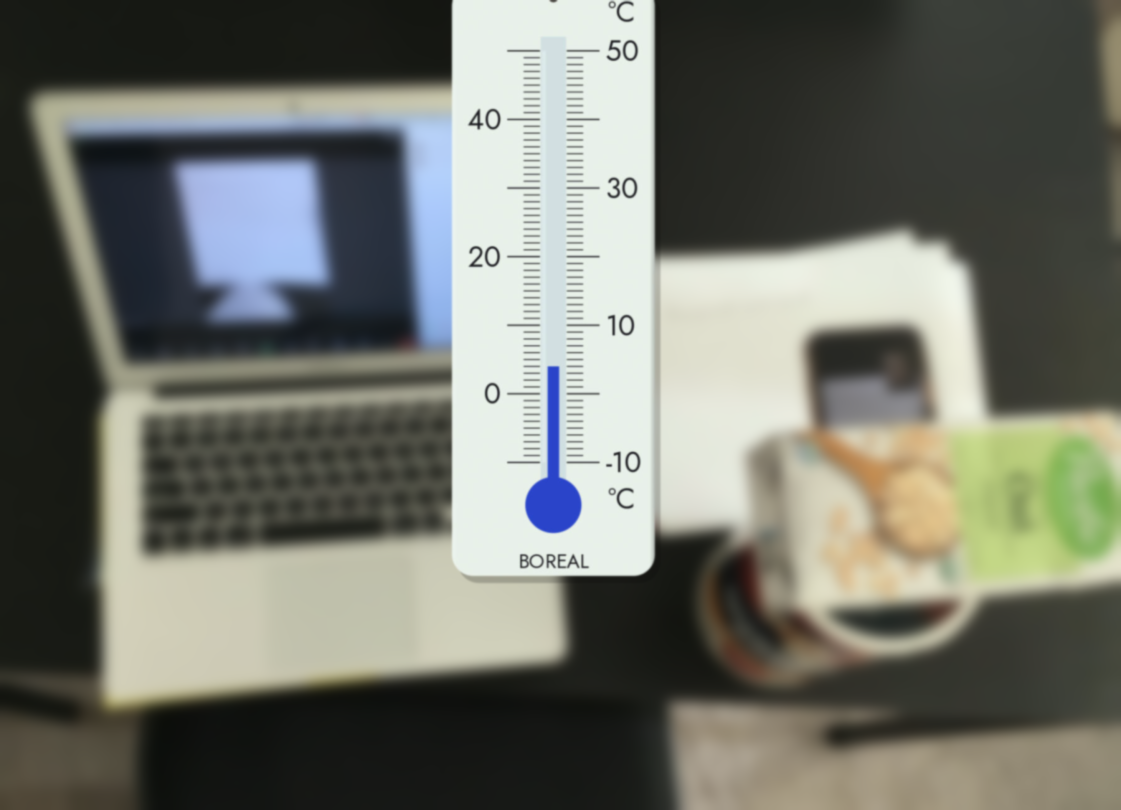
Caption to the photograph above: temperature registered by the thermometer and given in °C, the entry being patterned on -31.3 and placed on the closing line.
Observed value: 4
